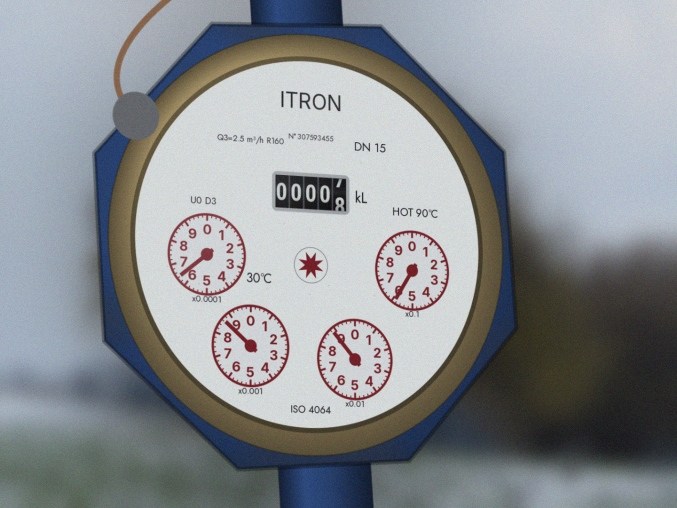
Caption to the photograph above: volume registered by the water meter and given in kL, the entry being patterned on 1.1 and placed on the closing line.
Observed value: 7.5886
